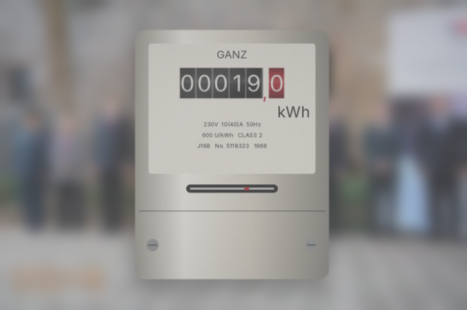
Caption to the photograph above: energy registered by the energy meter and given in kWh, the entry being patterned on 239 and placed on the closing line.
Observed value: 19.0
